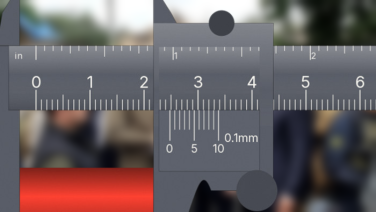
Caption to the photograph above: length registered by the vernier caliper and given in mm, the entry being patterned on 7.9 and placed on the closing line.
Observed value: 24.8
